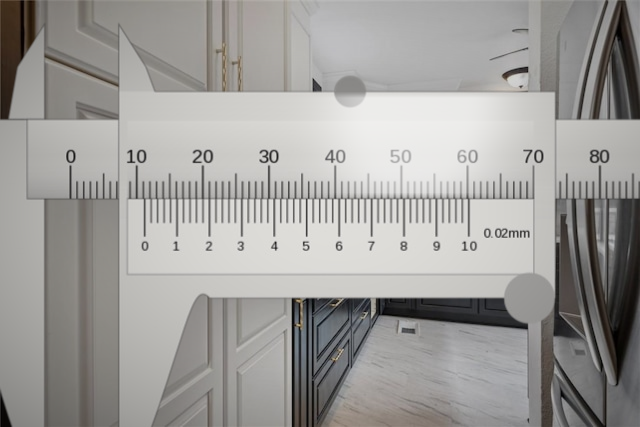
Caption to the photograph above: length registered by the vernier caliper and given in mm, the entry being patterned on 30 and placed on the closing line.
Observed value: 11.2
